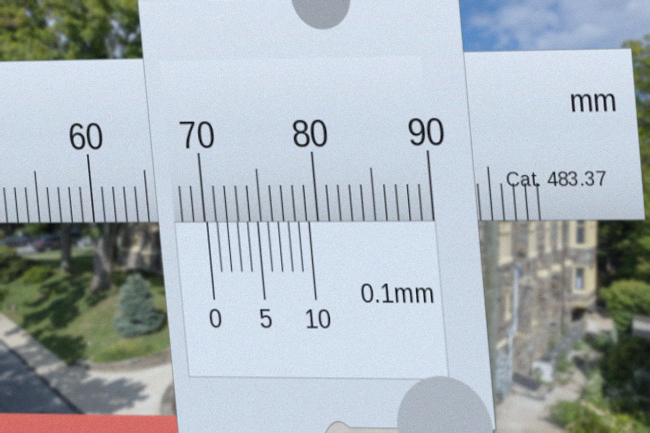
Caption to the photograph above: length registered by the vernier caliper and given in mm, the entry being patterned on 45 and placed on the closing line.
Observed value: 70.2
